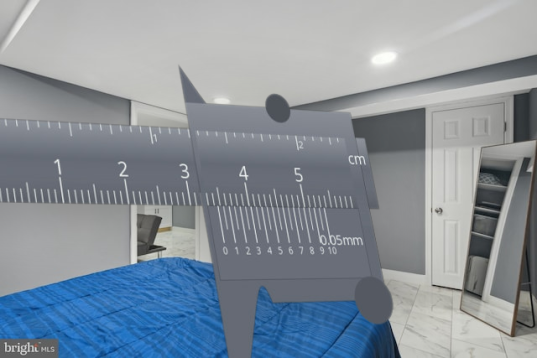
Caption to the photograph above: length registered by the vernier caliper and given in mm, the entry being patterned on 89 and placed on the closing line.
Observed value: 34.6
